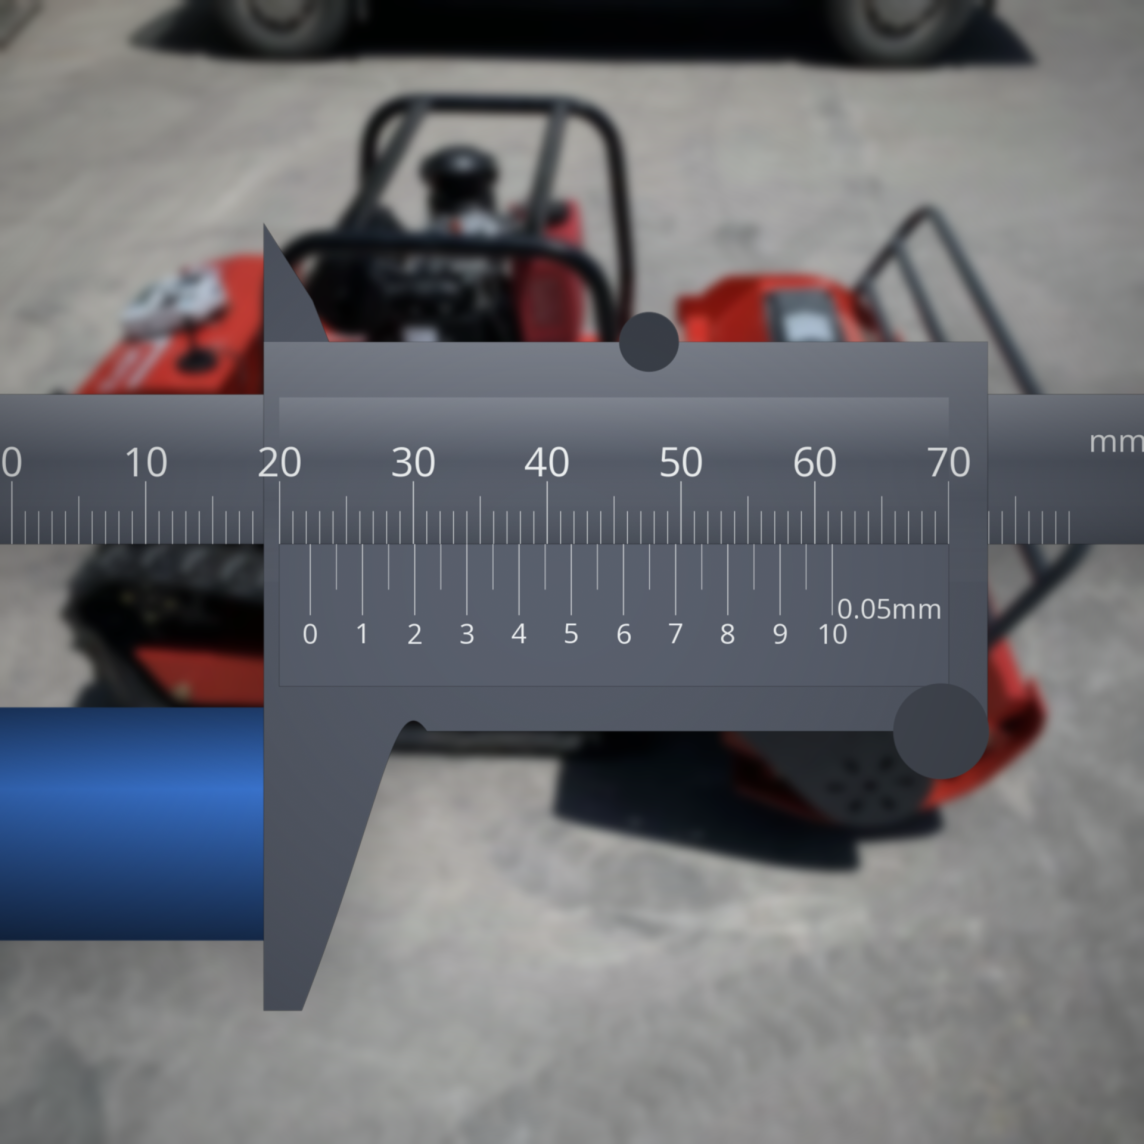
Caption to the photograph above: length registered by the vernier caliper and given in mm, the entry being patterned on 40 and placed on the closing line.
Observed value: 22.3
